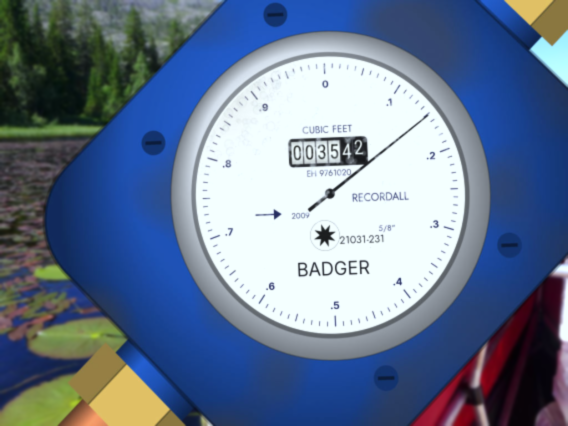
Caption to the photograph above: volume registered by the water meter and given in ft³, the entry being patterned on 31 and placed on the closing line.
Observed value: 3542.15
